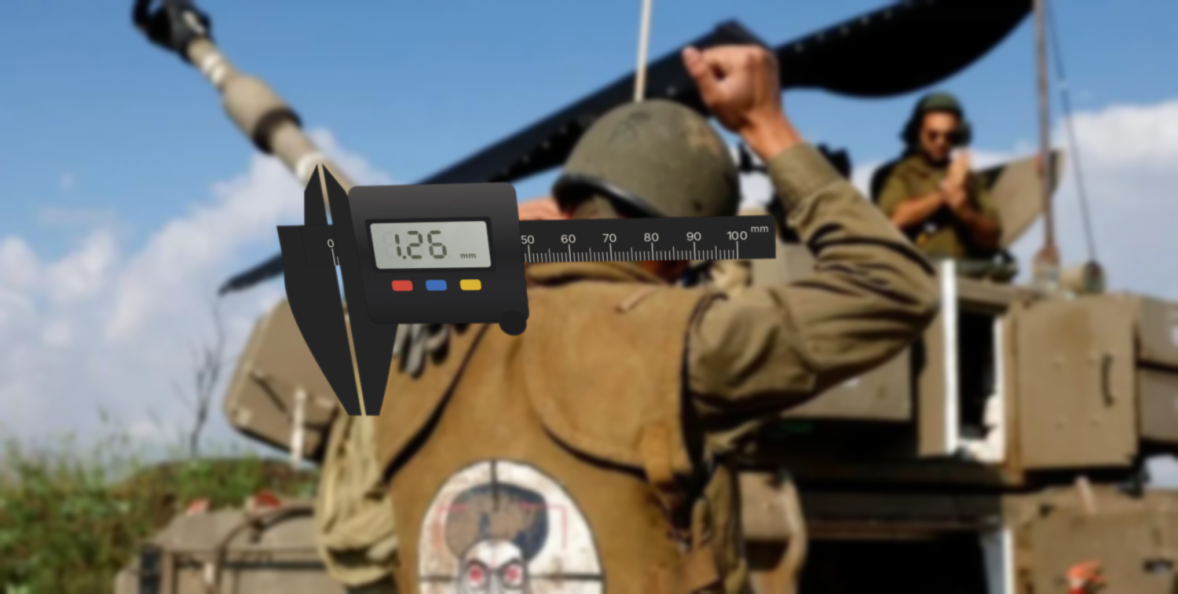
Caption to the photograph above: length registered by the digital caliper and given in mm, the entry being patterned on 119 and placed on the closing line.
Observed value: 1.26
